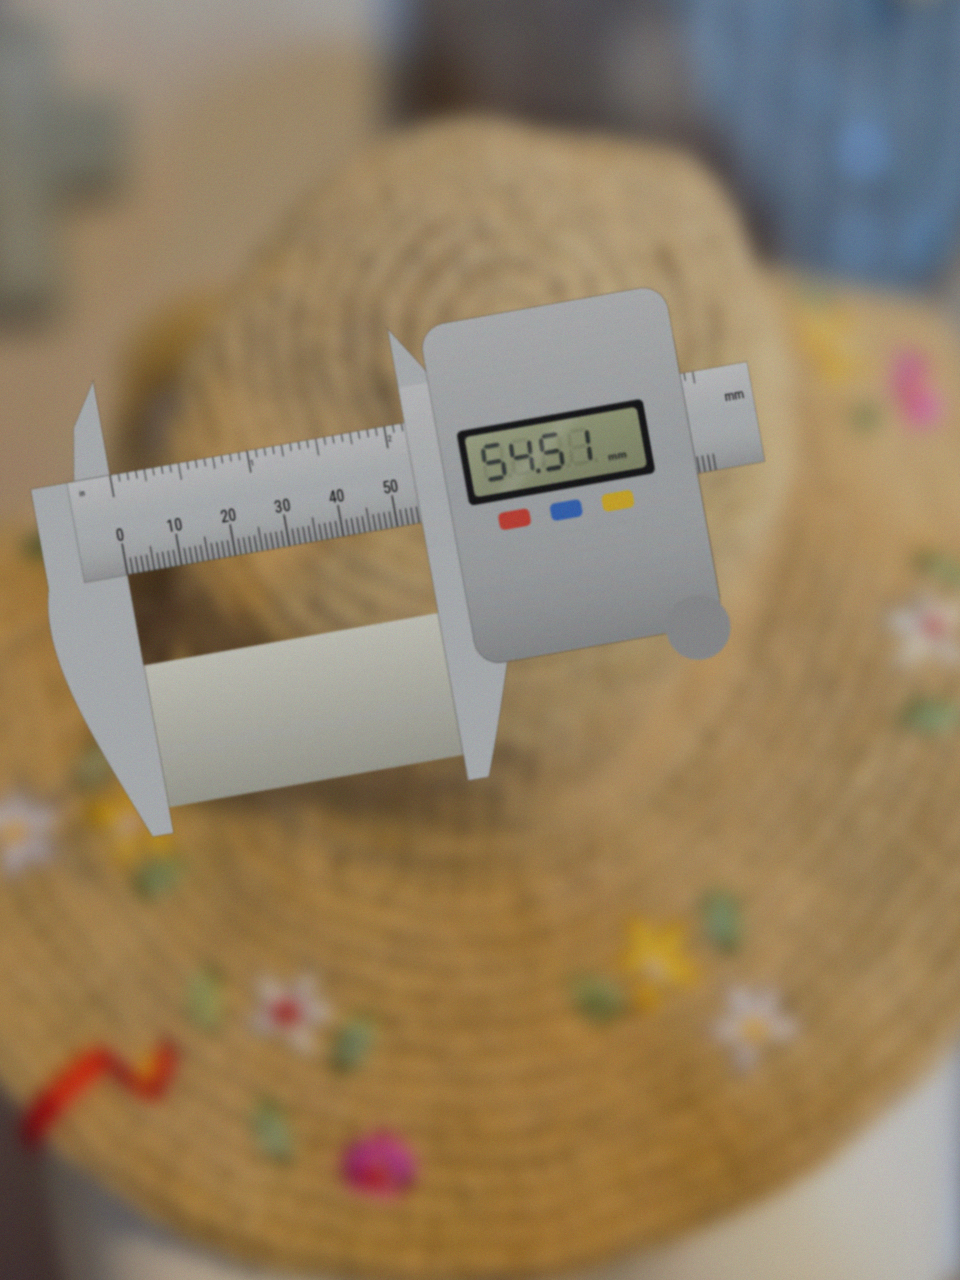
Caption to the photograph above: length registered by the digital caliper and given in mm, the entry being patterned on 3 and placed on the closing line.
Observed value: 54.51
